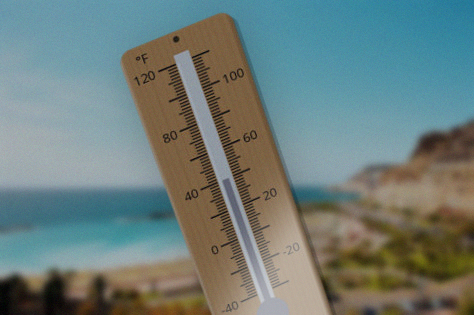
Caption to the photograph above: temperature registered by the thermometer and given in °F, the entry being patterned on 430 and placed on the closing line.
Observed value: 40
